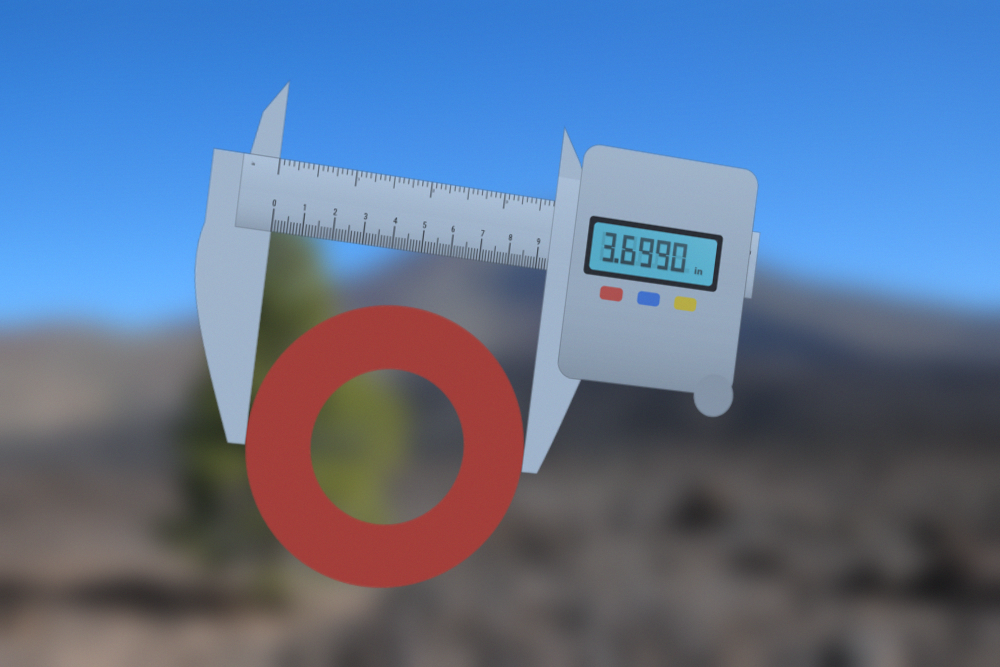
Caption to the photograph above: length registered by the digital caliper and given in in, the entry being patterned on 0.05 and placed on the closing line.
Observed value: 3.6990
